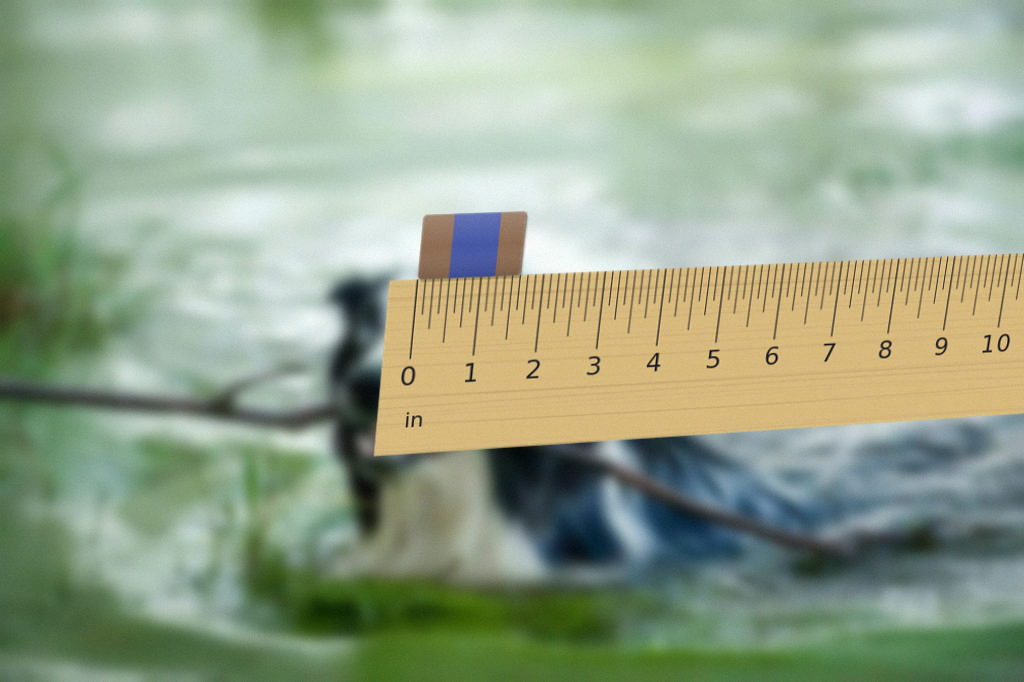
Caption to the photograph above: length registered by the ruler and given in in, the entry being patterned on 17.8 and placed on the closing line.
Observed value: 1.625
